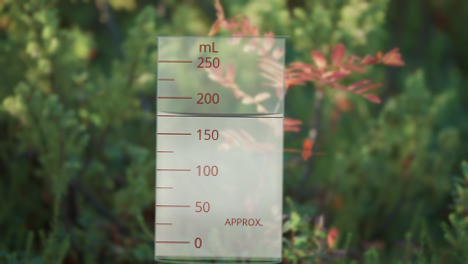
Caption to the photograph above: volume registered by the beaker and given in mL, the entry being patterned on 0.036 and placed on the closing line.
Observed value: 175
